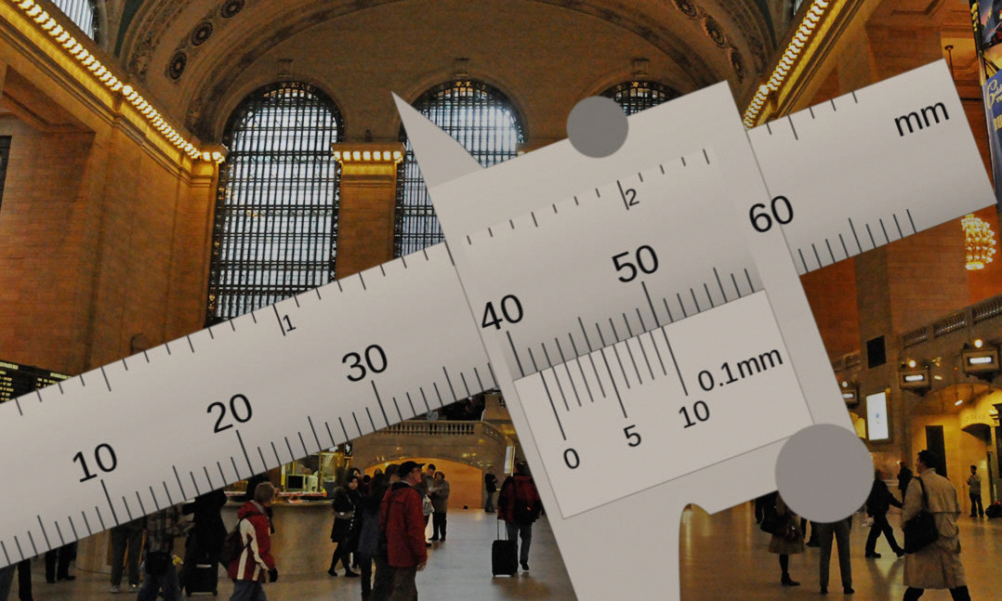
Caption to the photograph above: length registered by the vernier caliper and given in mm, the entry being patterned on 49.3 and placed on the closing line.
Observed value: 41.2
